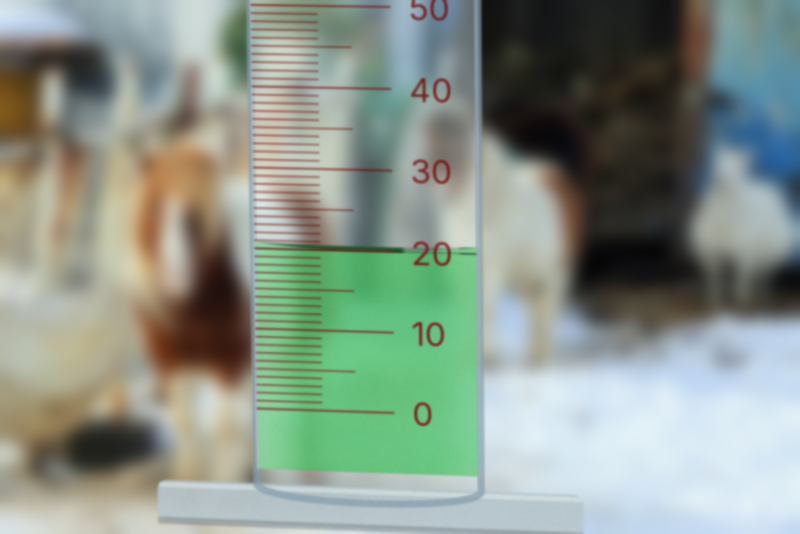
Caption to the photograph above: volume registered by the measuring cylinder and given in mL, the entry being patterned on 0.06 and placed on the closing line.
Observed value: 20
